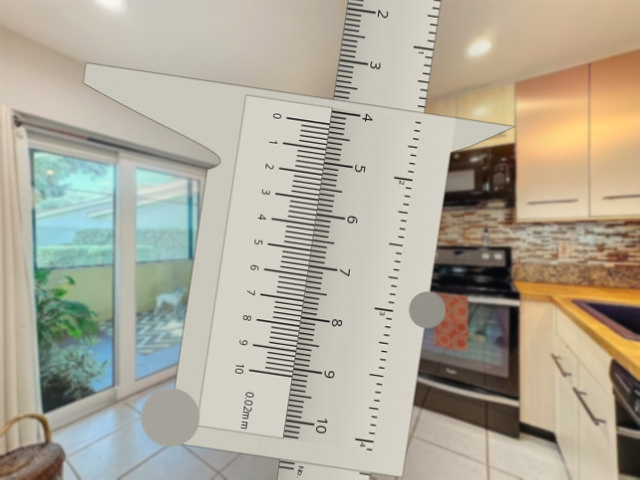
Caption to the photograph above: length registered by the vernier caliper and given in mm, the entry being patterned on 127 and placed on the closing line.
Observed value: 42.5
